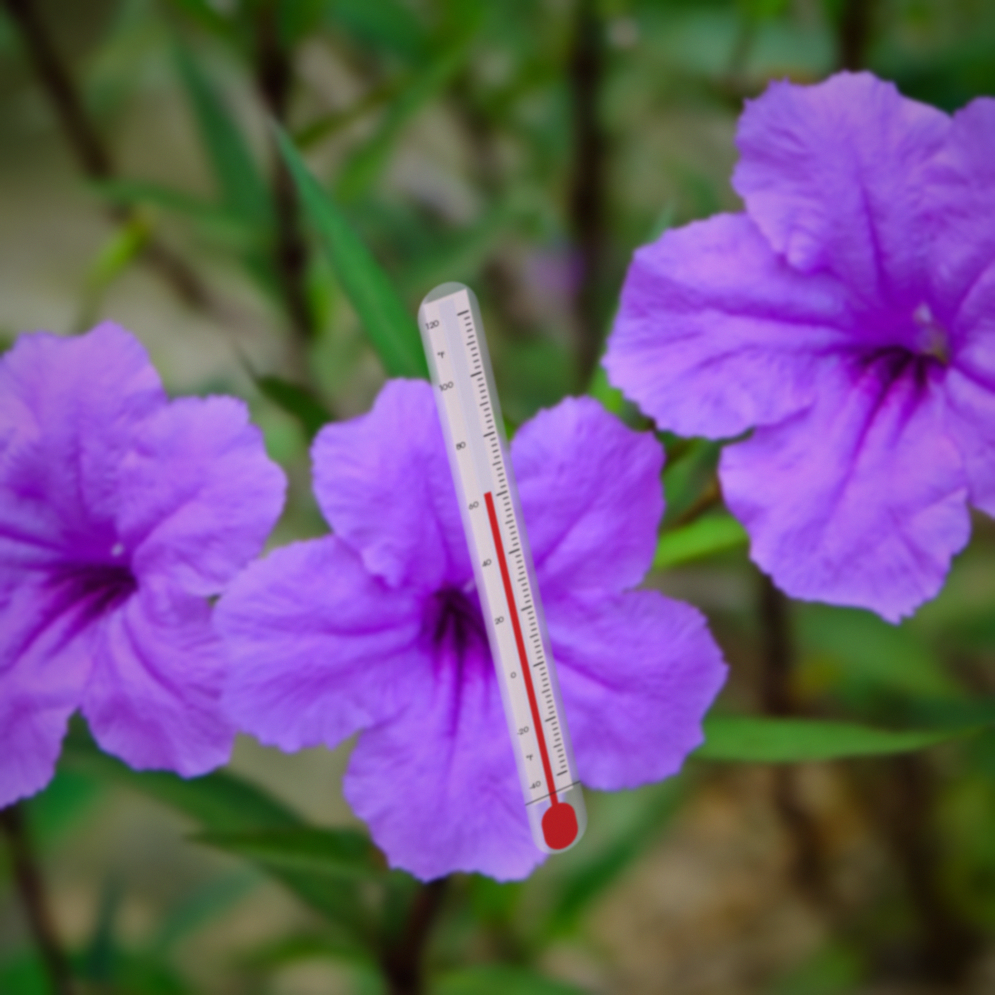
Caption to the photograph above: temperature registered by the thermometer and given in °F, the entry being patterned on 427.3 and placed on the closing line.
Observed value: 62
